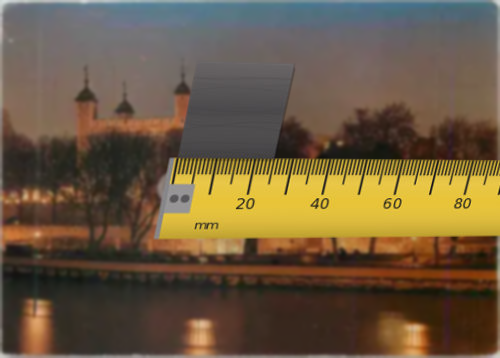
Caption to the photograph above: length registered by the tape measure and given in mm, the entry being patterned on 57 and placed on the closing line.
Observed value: 25
